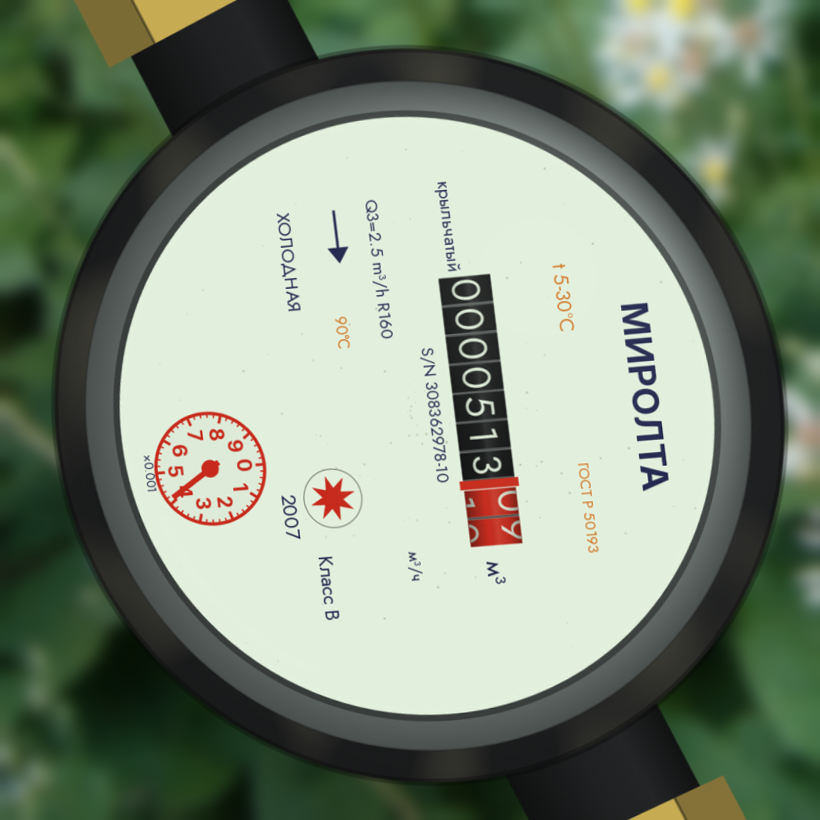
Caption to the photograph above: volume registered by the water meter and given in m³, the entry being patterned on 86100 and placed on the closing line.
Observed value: 513.094
